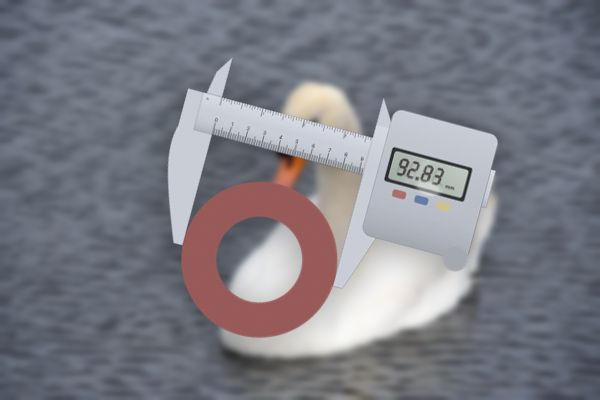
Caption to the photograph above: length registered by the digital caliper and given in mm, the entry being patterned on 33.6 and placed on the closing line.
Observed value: 92.83
